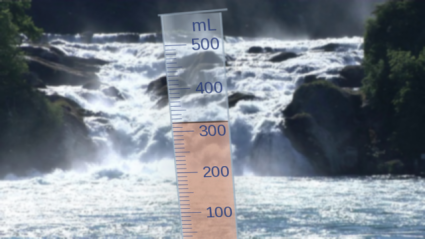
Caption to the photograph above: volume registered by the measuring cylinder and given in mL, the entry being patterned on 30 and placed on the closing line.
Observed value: 320
